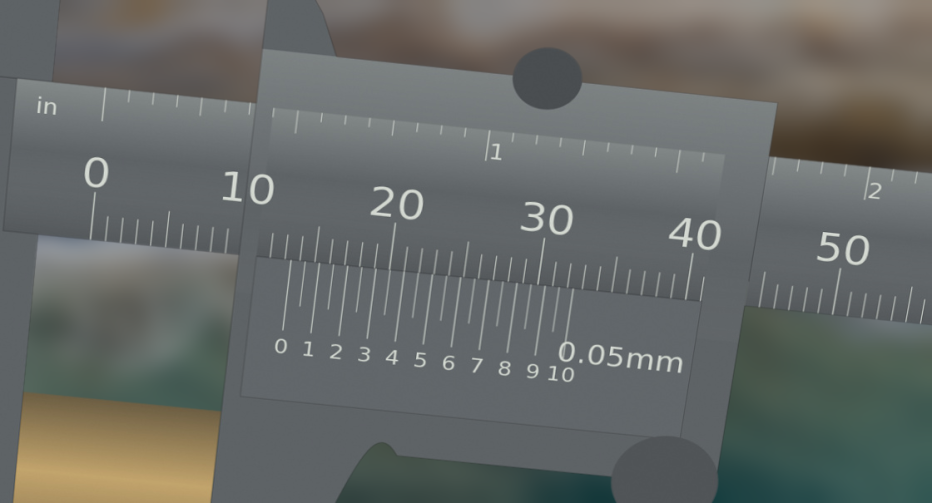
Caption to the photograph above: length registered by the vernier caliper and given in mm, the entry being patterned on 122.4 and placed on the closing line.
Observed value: 13.4
